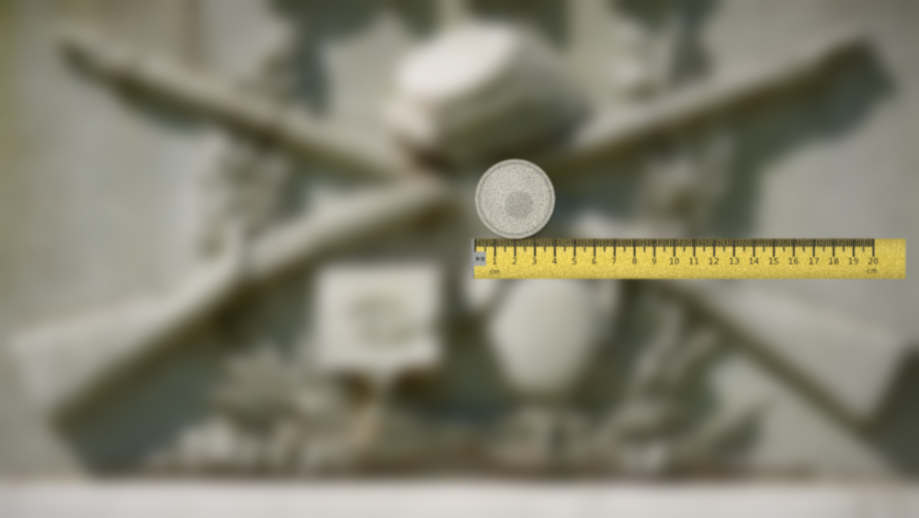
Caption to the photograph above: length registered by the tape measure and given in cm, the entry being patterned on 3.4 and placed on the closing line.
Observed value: 4
